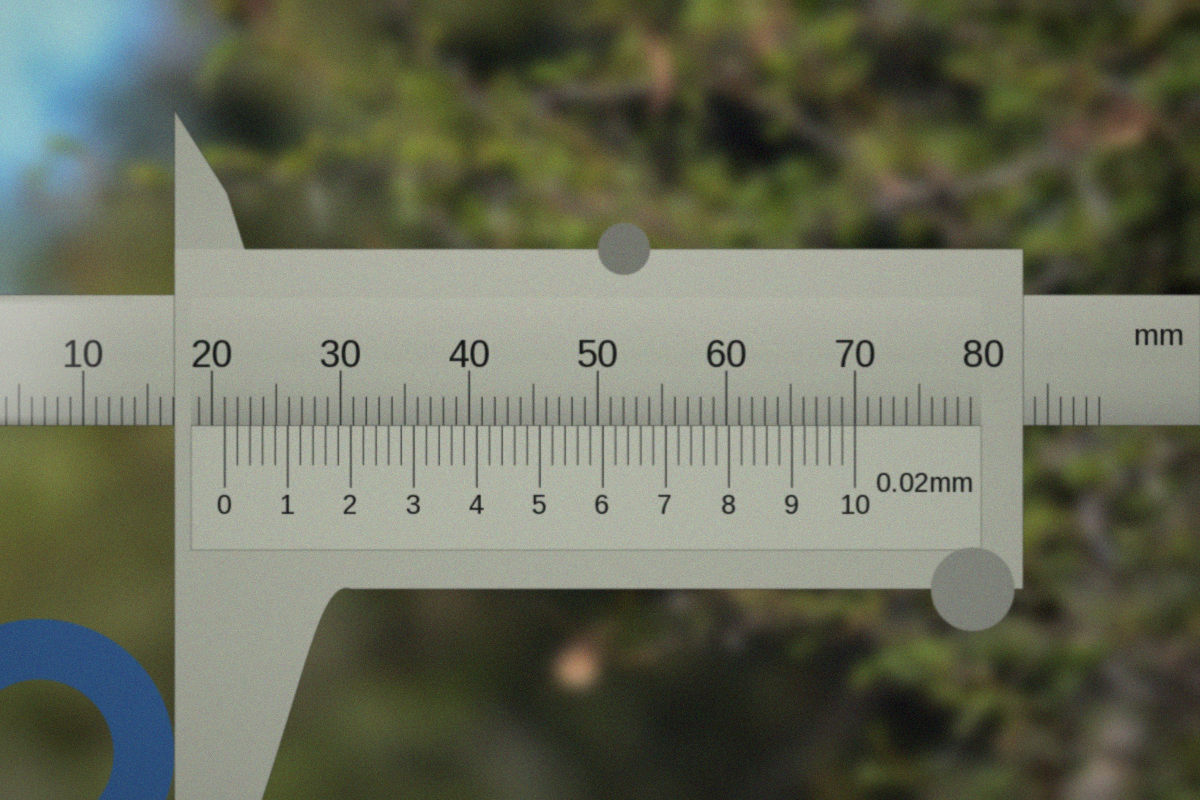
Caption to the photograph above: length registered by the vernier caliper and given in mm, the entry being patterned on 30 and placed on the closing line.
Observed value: 21.0
